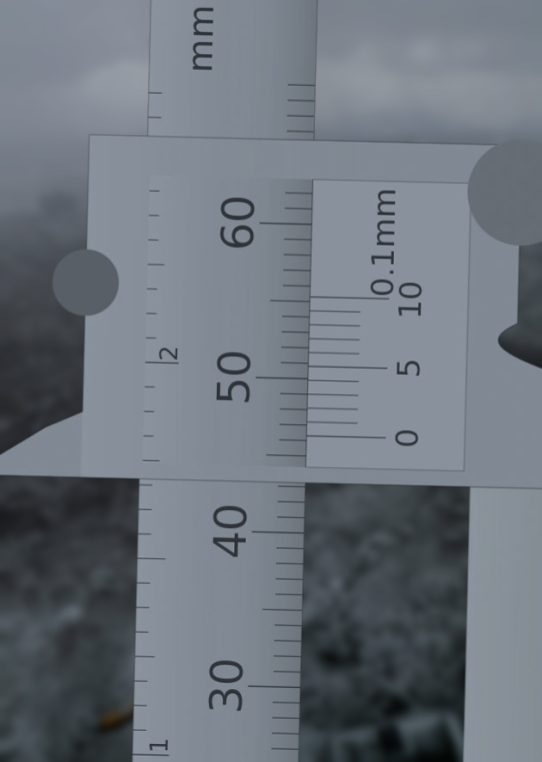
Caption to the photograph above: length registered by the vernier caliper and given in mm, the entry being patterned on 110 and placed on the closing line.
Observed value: 46.3
